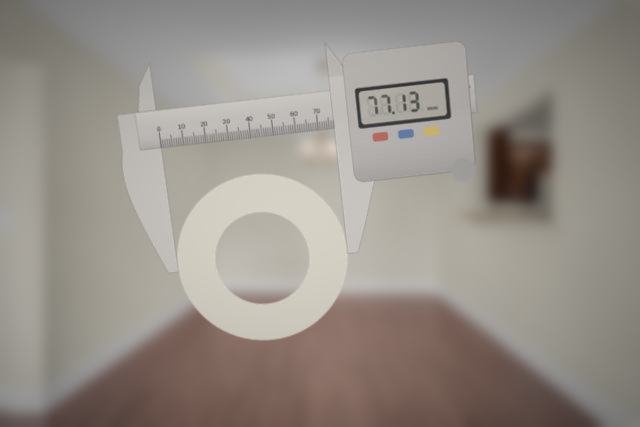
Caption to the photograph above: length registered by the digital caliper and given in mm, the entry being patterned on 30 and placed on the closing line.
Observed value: 77.13
